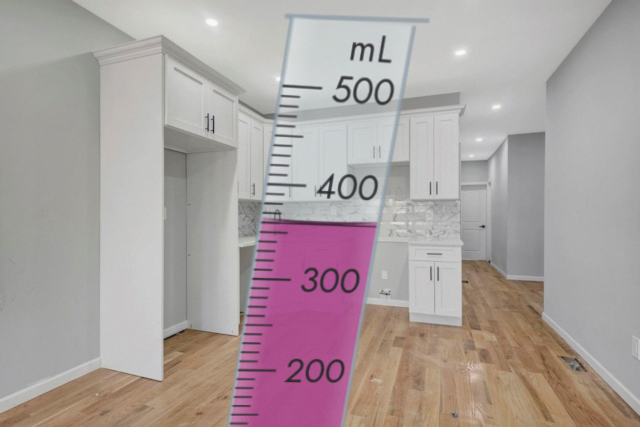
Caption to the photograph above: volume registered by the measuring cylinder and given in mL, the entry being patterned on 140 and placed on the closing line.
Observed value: 360
